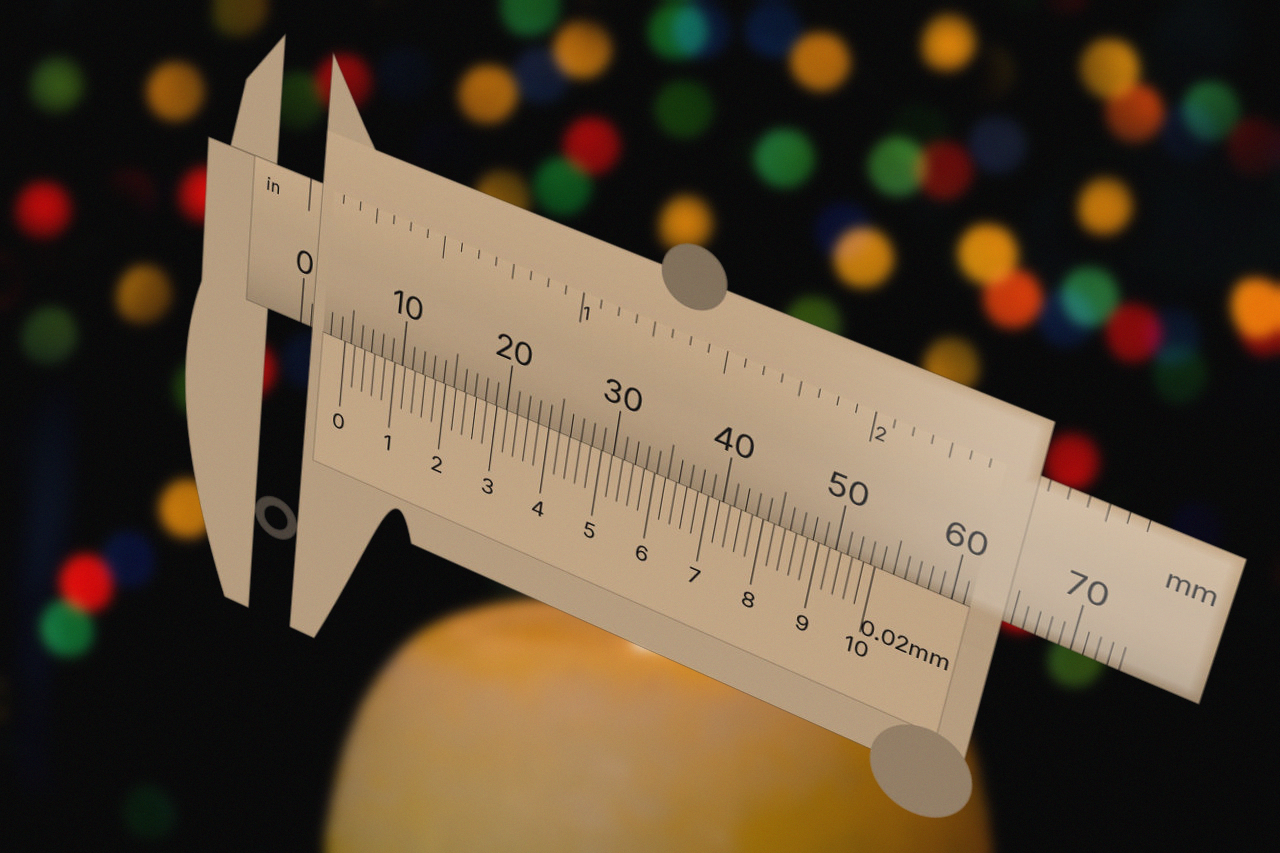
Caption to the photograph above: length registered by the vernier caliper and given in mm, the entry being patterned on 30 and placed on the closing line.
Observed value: 4.4
